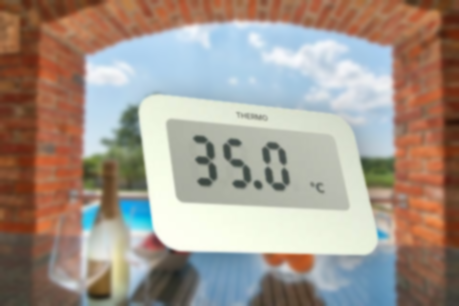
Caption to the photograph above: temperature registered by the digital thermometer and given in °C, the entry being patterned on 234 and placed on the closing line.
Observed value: 35.0
